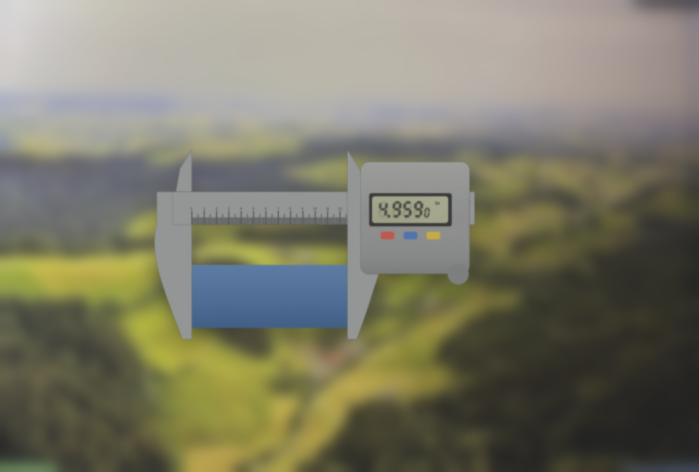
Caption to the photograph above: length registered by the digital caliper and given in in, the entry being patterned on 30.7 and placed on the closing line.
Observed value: 4.9590
